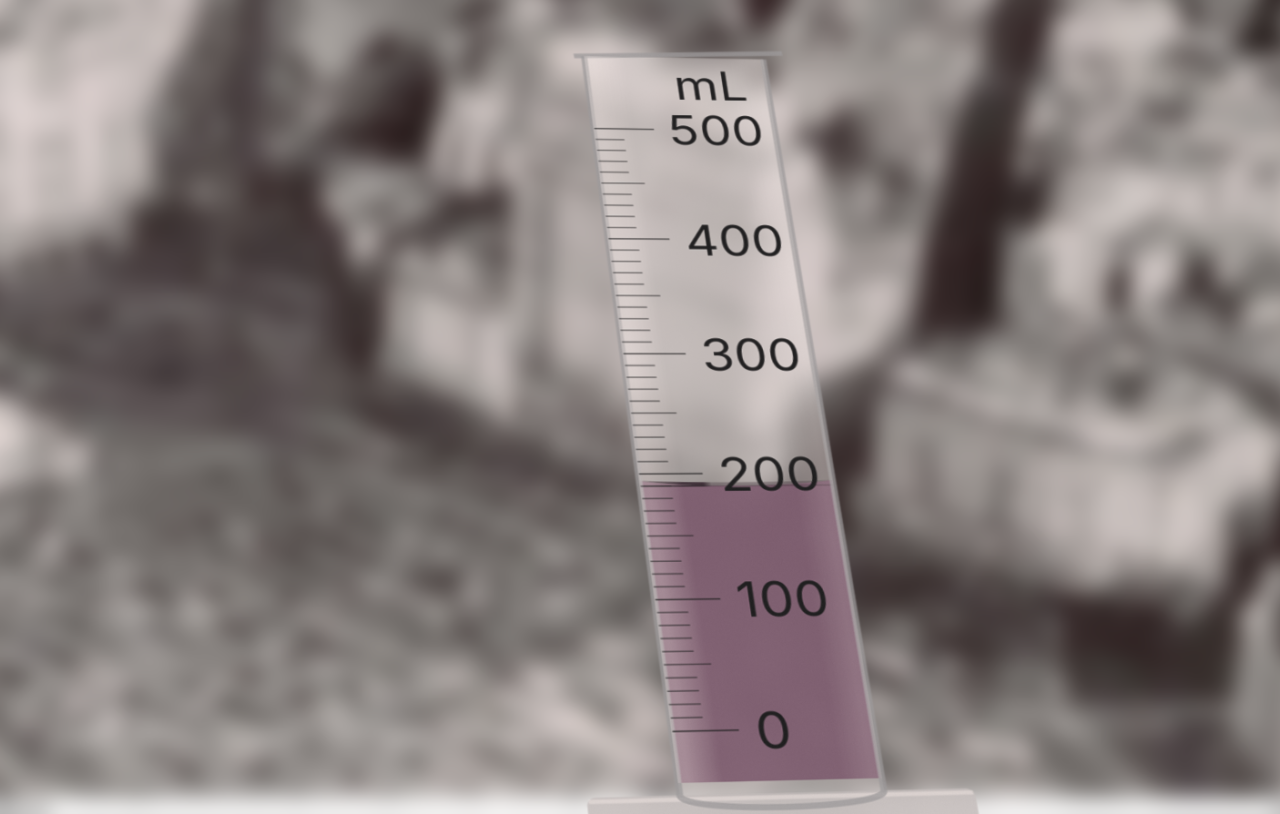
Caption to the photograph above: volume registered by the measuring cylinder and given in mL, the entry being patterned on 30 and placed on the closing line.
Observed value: 190
